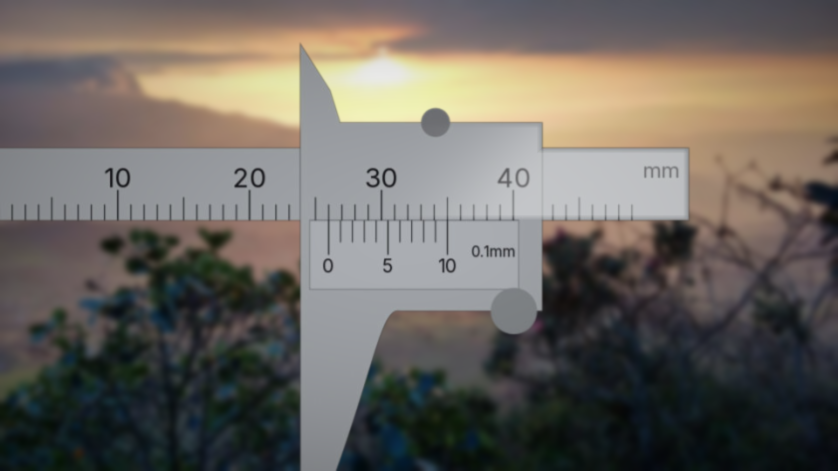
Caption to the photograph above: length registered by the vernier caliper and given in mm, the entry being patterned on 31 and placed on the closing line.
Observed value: 26.0
